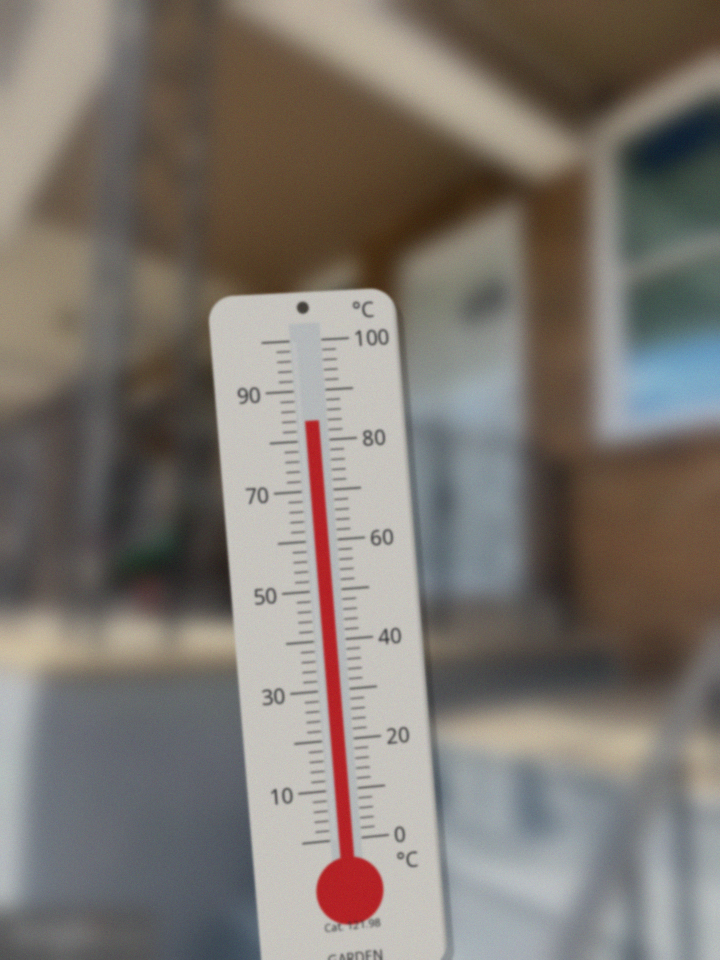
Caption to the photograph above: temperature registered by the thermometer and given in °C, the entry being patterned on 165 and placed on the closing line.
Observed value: 84
